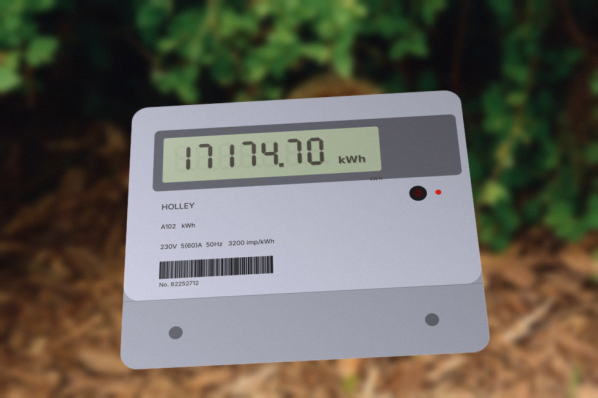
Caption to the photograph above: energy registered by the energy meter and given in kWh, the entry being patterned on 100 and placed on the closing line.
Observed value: 17174.70
